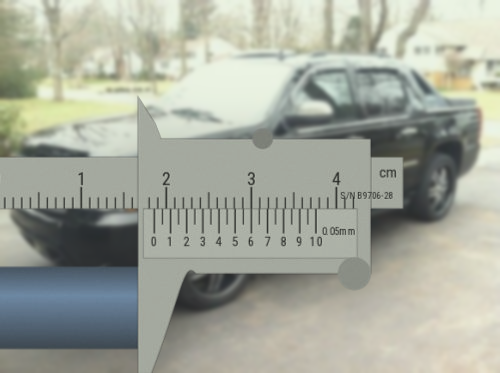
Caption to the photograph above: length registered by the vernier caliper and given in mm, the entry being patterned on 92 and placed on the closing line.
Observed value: 18.6
